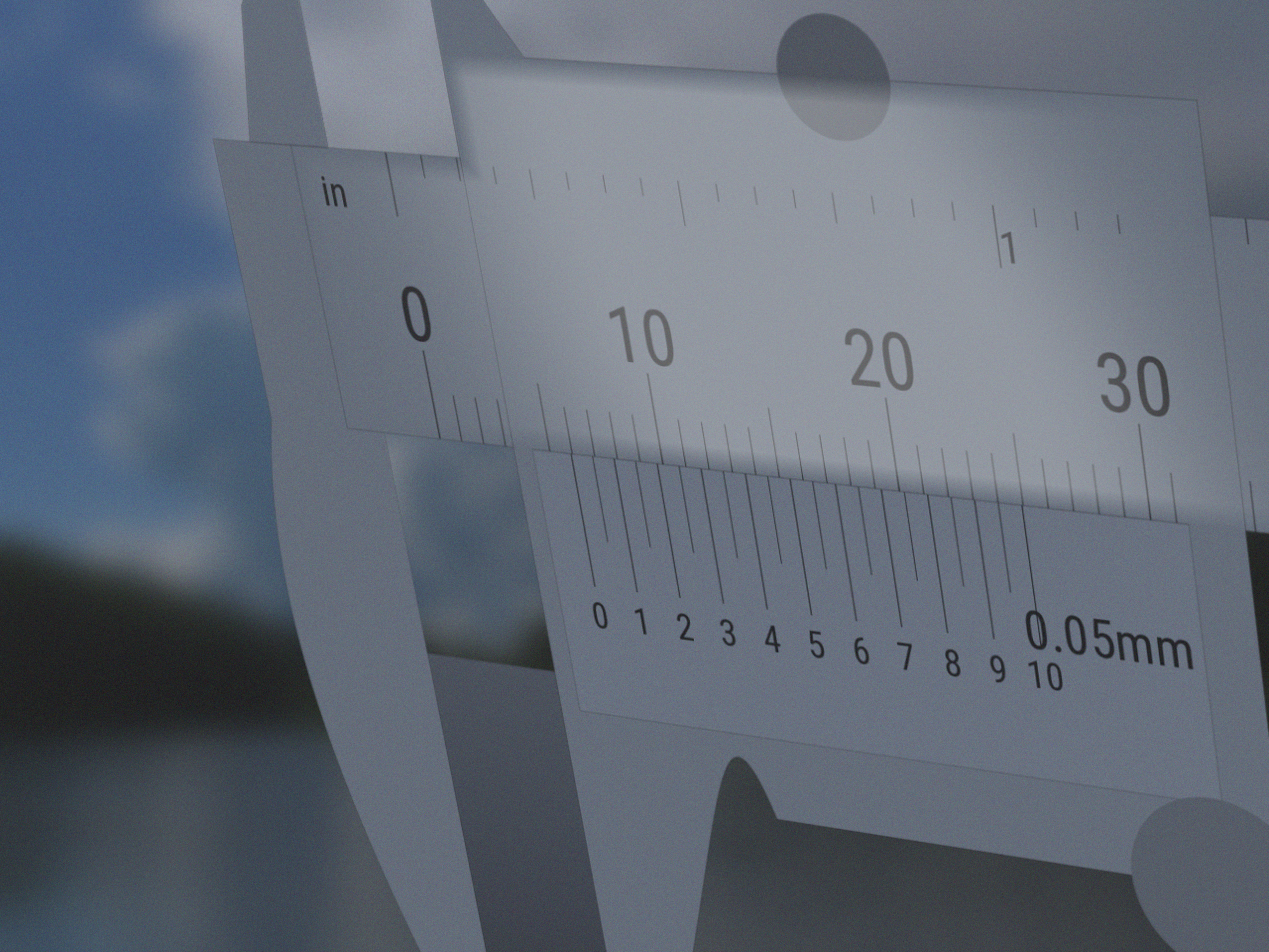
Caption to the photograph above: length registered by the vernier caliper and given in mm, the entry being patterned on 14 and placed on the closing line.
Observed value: 5.95
